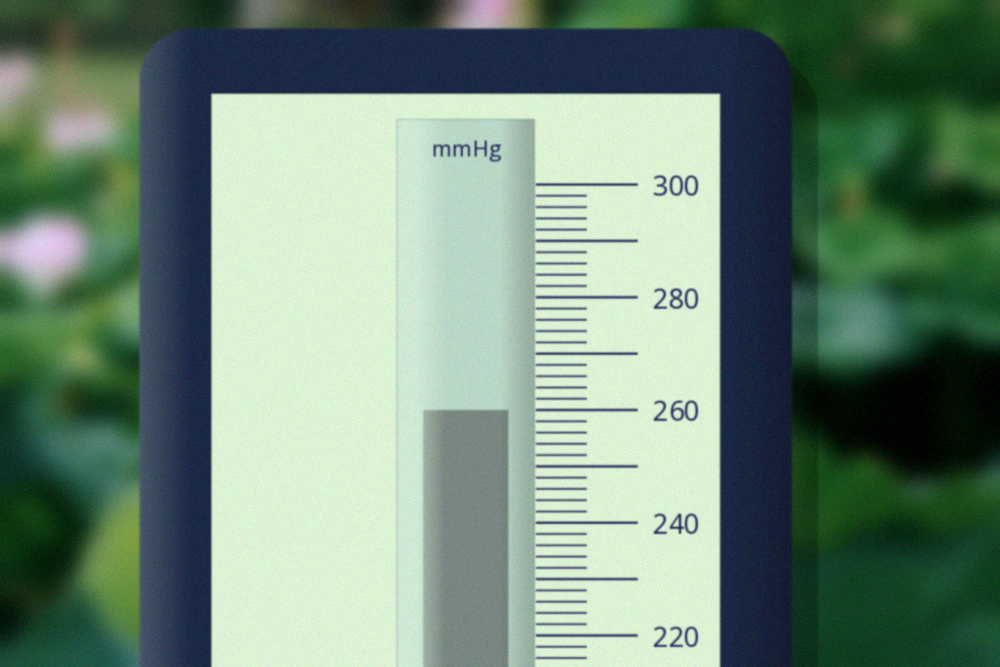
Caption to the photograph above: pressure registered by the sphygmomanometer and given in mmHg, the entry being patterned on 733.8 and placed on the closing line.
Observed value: 260
